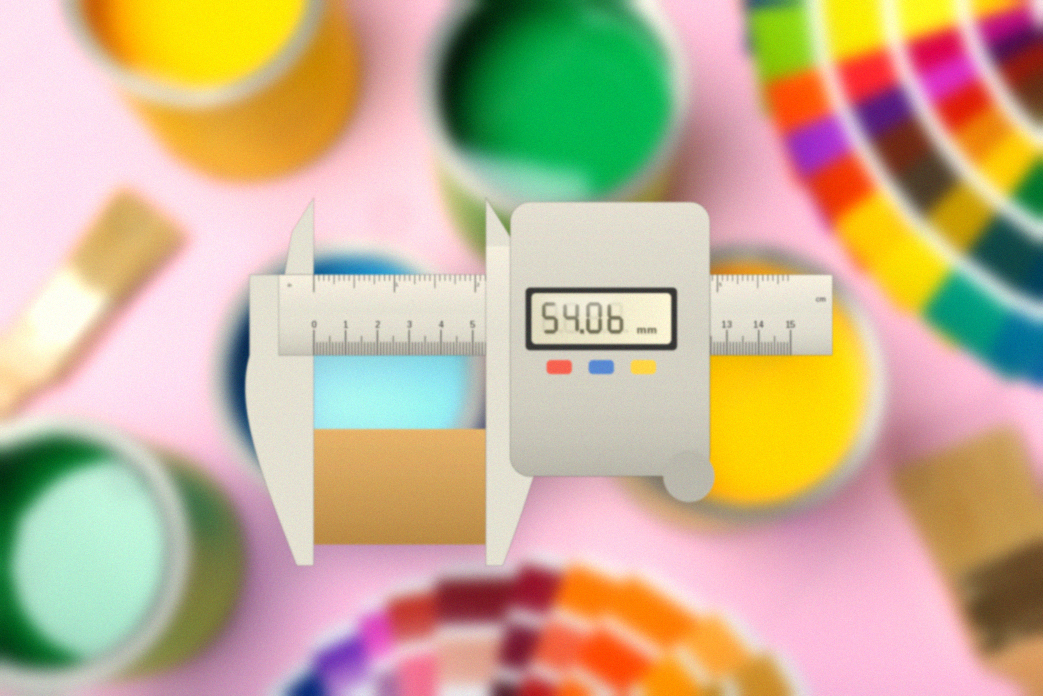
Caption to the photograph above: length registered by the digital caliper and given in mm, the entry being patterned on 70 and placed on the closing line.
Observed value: 54.06
